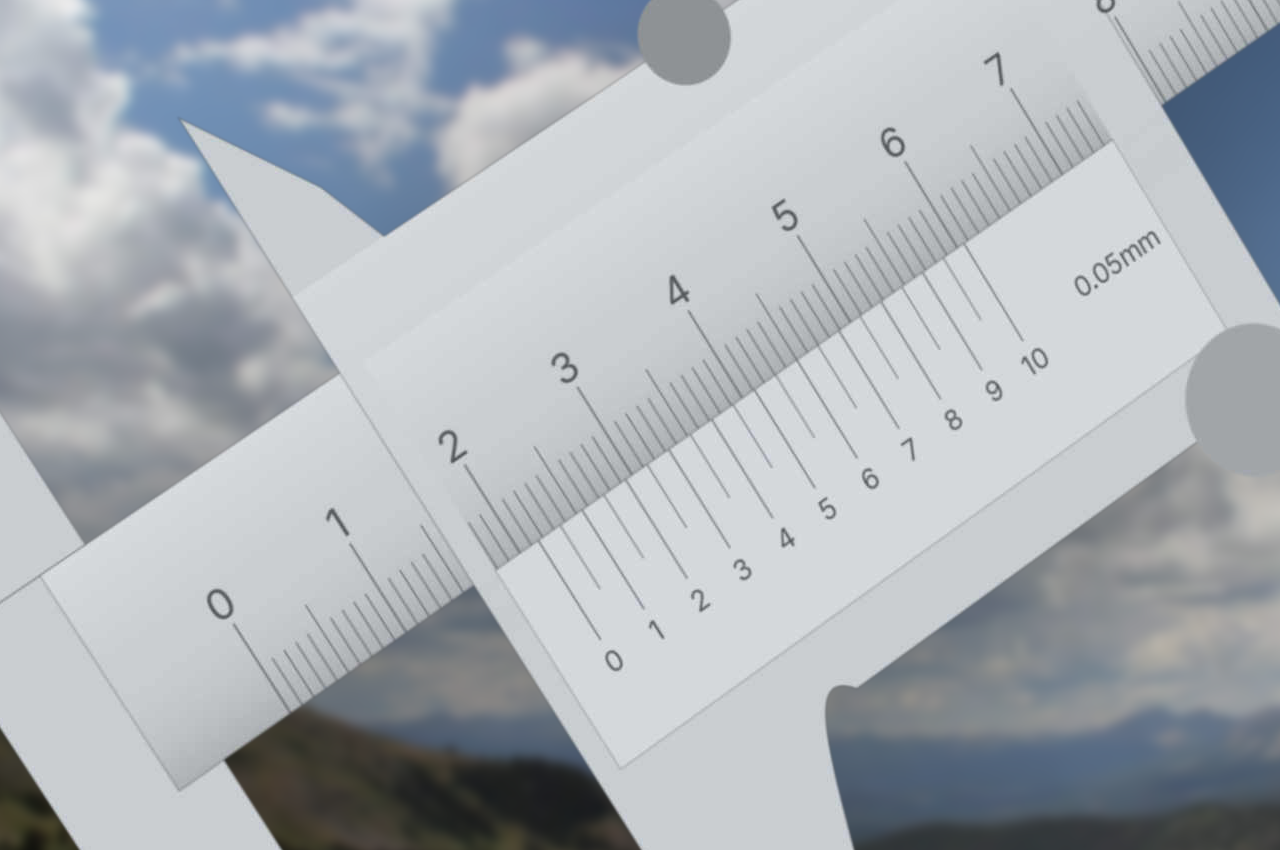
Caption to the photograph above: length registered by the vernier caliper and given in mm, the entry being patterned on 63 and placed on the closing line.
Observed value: 21.6
